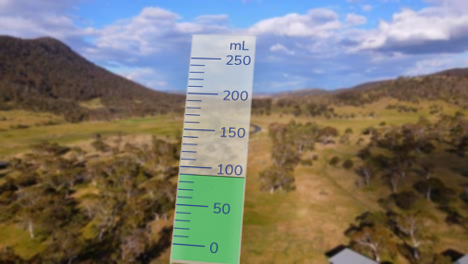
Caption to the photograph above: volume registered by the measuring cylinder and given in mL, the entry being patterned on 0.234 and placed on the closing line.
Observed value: 90
